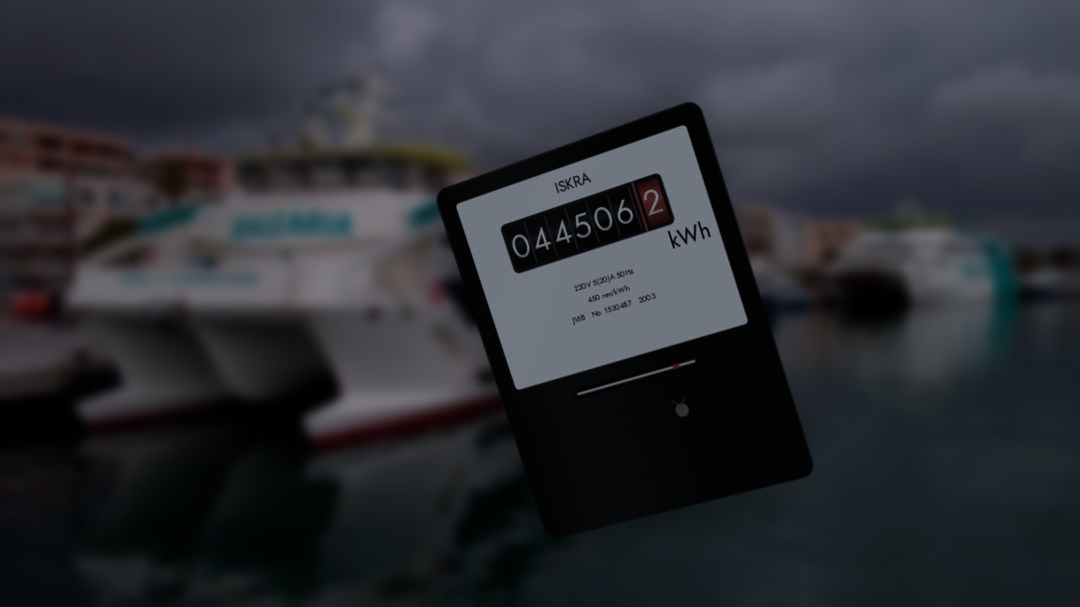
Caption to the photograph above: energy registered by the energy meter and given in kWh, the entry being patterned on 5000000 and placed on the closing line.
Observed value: 44506.2
